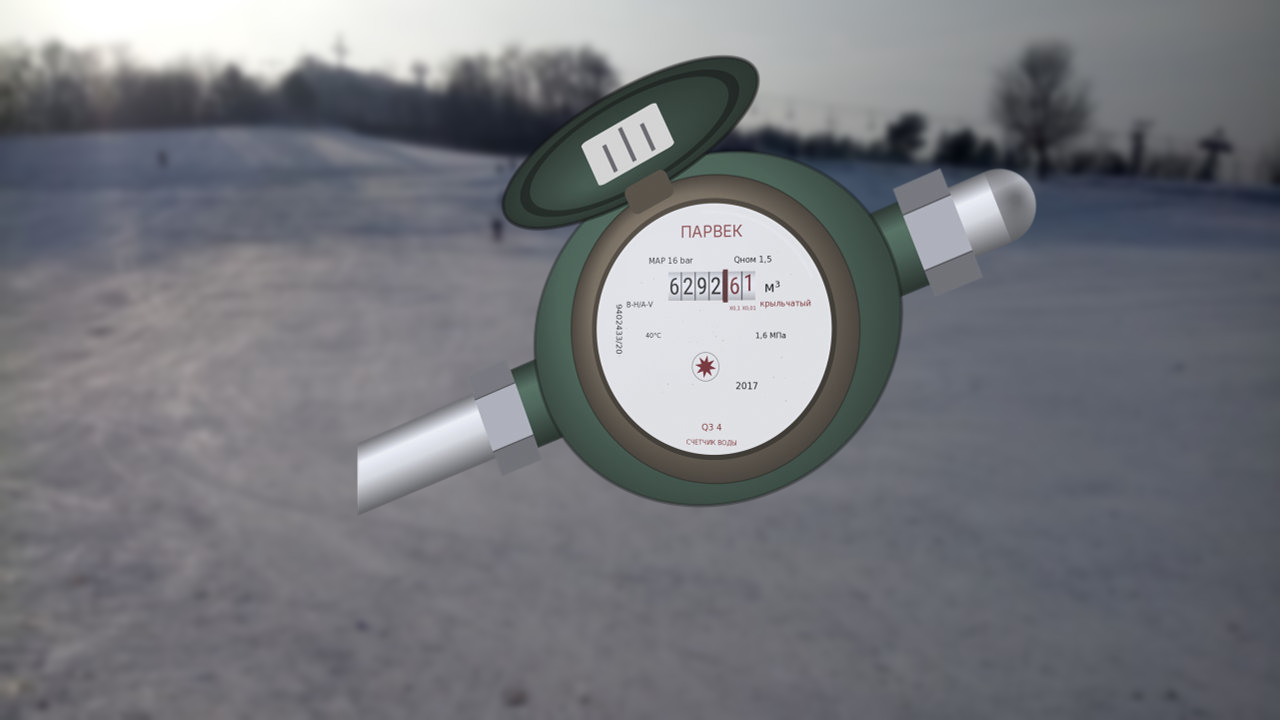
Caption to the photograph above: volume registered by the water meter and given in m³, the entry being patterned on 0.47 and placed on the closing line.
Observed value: 6292.61
